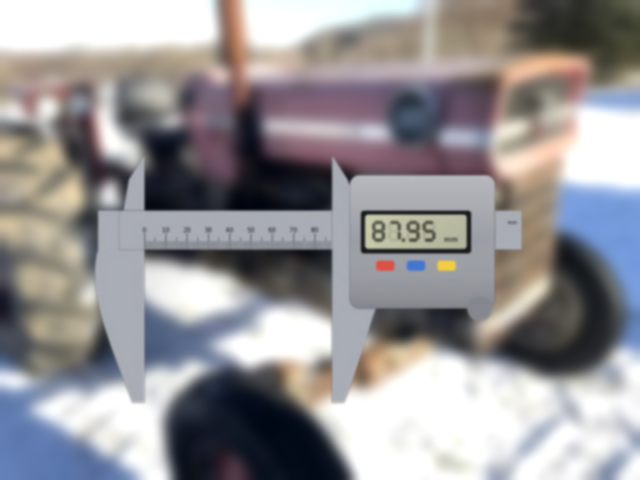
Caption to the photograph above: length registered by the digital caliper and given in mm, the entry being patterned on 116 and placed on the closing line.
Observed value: 87.95
